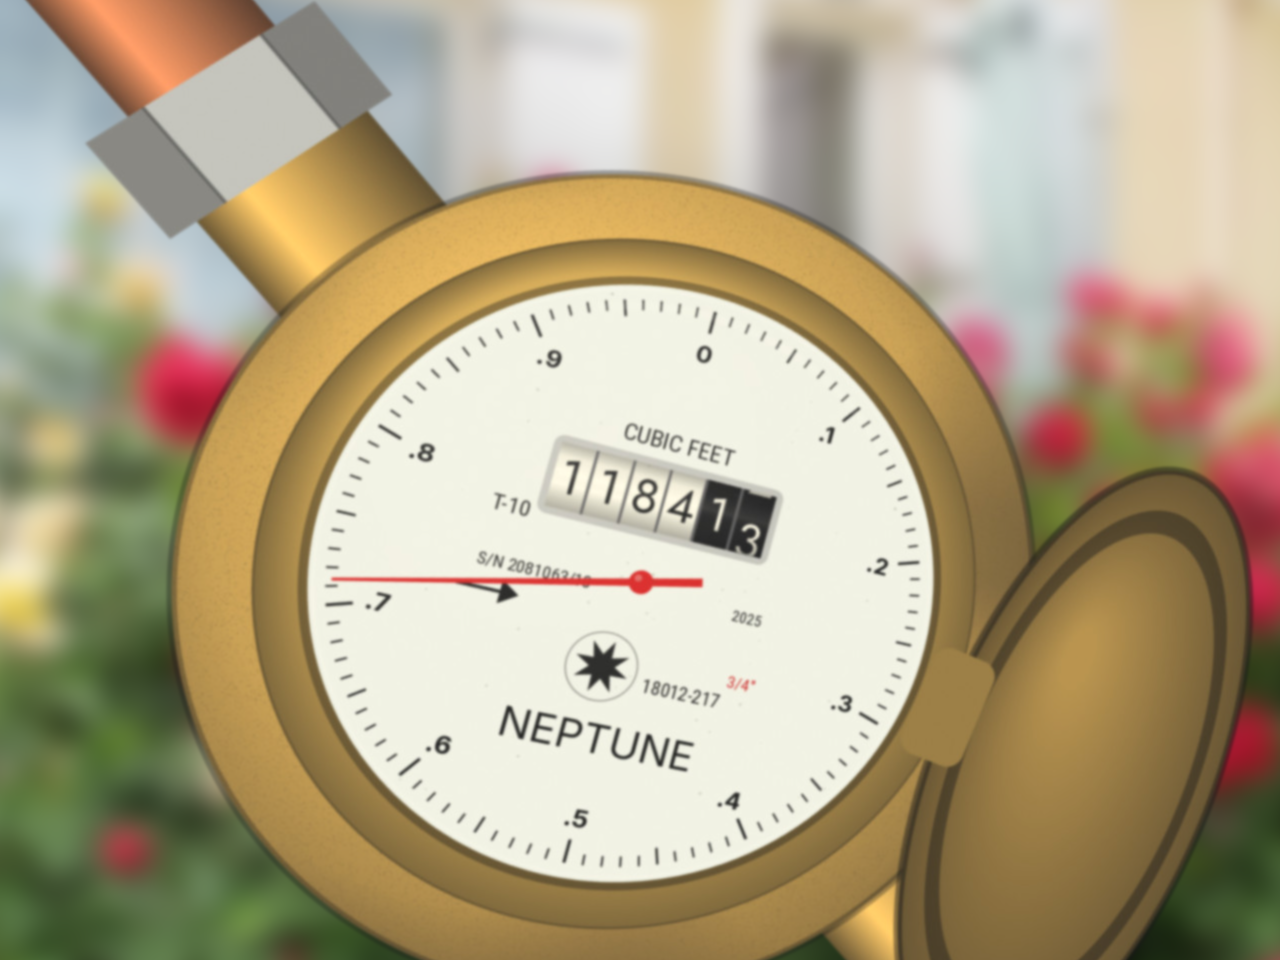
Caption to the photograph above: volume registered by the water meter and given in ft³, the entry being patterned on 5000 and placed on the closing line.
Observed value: 118412.71
